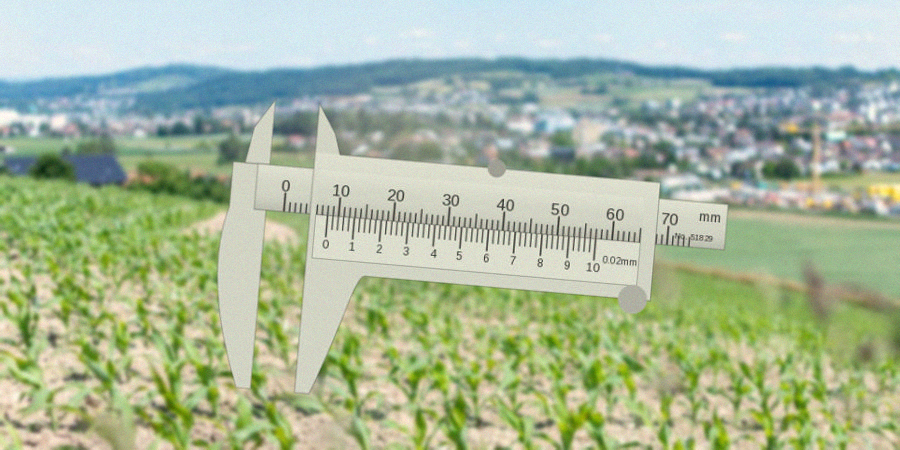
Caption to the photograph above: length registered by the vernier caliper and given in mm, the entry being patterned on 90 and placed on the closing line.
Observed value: 8.0
